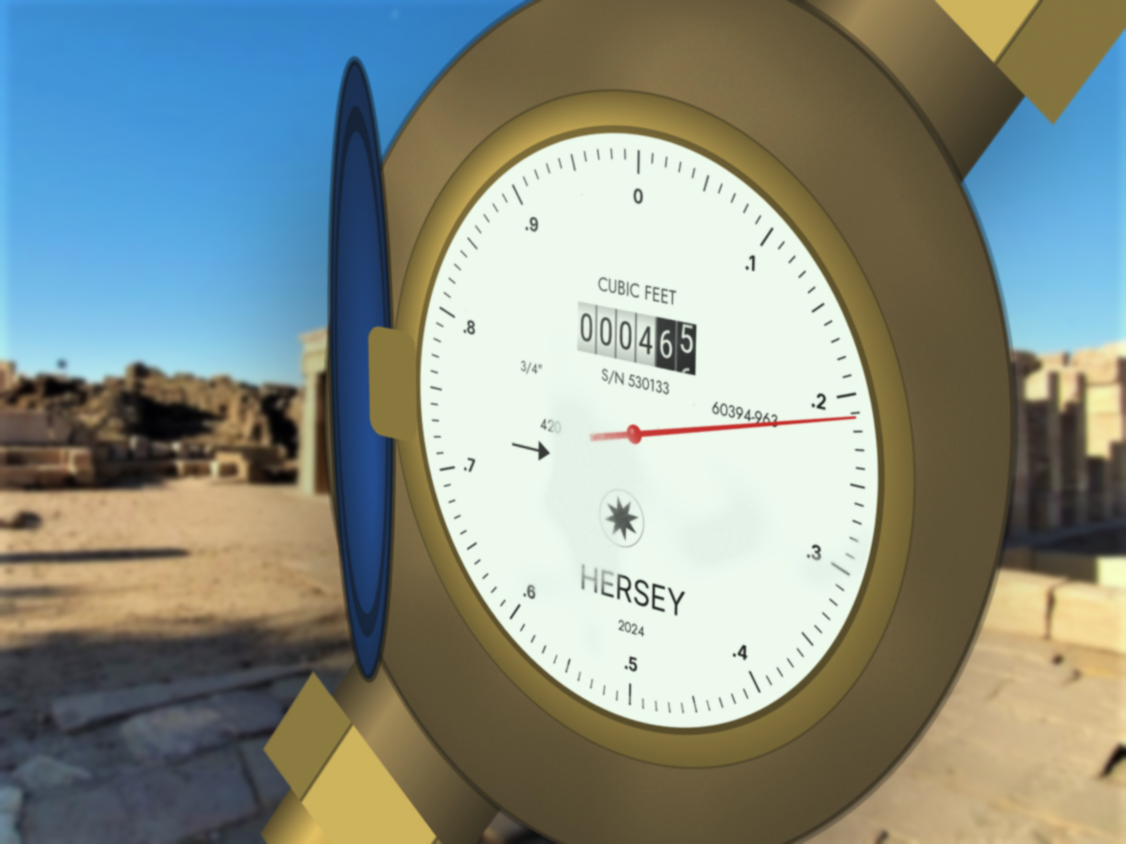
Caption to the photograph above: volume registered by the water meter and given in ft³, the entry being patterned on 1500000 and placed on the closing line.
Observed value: 465.21
